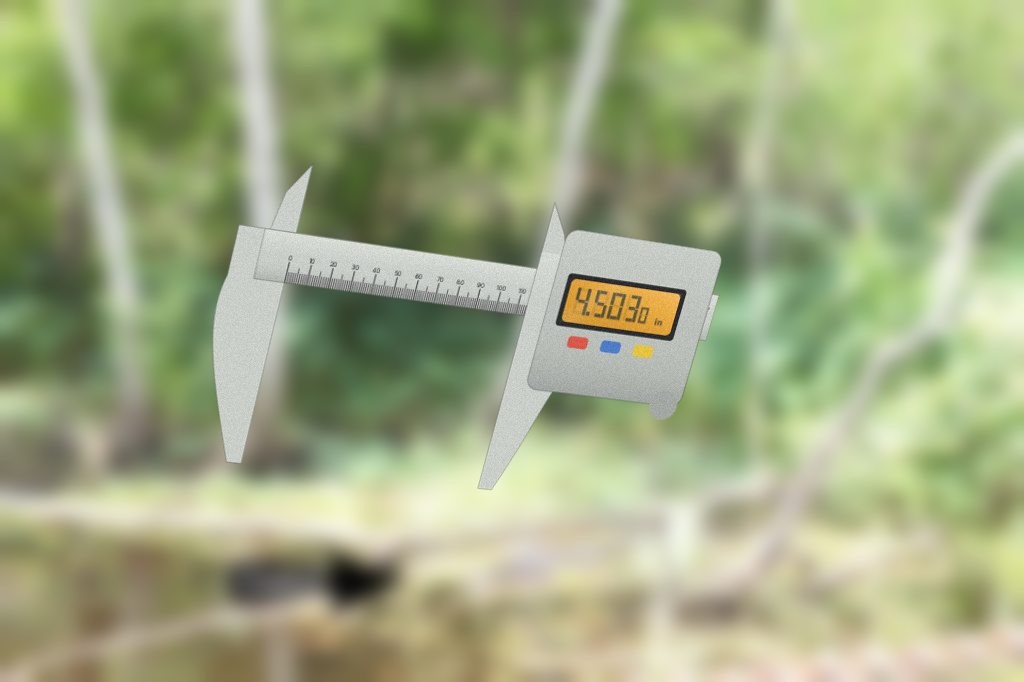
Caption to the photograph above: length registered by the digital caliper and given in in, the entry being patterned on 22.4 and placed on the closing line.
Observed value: 4.5030
